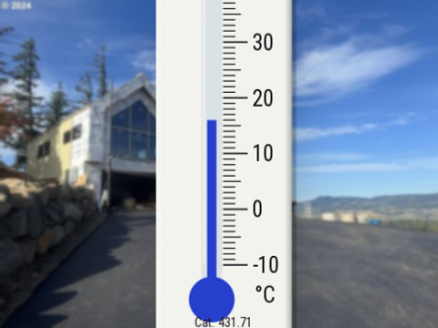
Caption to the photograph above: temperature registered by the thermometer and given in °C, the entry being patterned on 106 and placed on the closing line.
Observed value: 16
